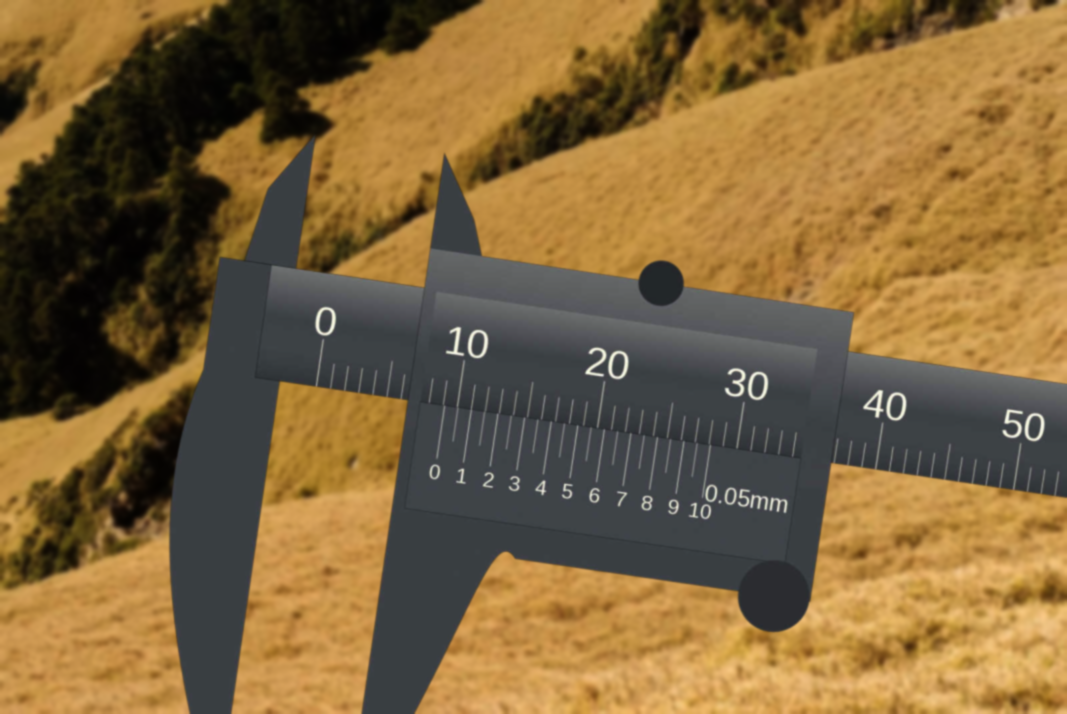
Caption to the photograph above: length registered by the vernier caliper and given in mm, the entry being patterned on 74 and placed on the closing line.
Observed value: 9.1
